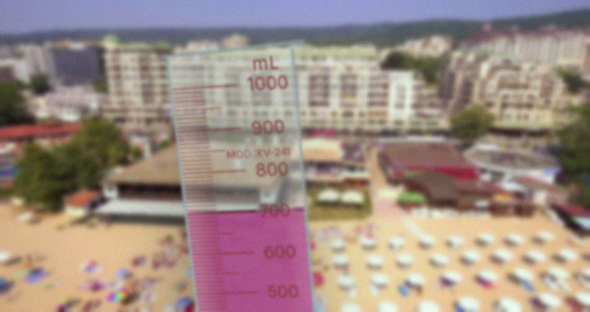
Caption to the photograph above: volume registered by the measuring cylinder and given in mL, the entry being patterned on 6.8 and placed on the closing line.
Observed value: 700
